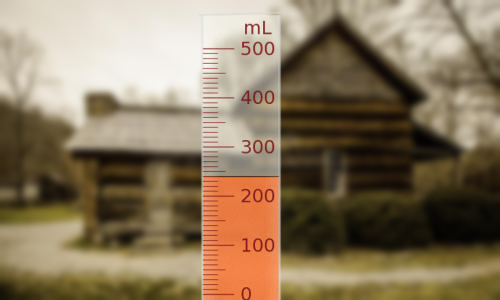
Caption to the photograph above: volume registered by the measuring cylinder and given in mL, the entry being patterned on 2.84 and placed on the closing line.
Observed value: 240
